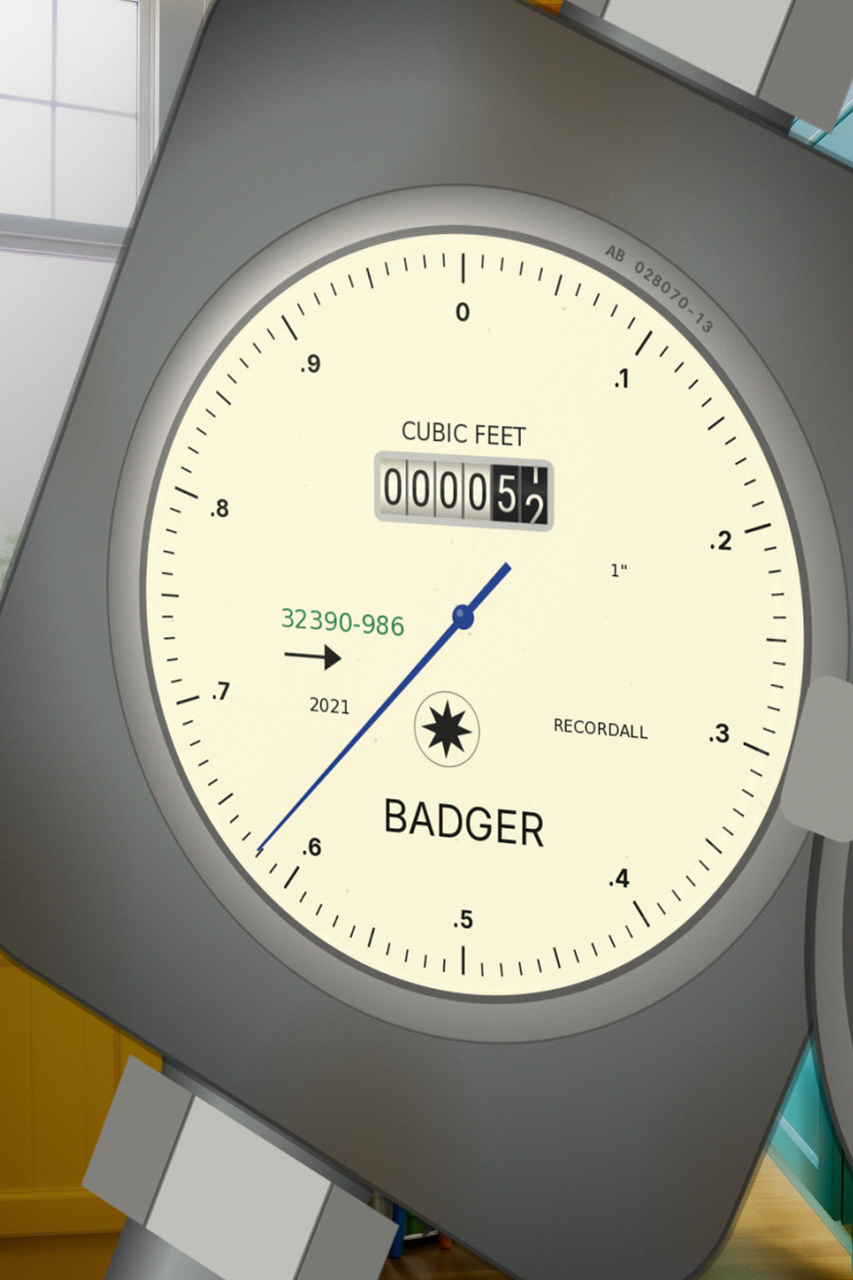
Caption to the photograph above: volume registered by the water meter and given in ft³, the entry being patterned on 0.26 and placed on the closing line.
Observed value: 51.62
